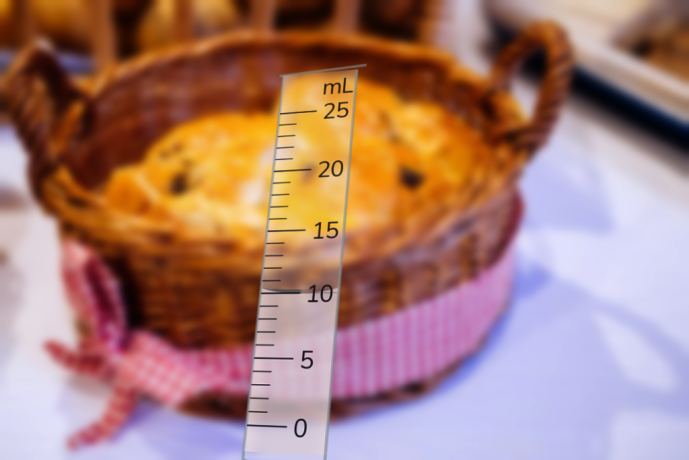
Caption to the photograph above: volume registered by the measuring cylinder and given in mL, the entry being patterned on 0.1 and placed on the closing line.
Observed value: 10
